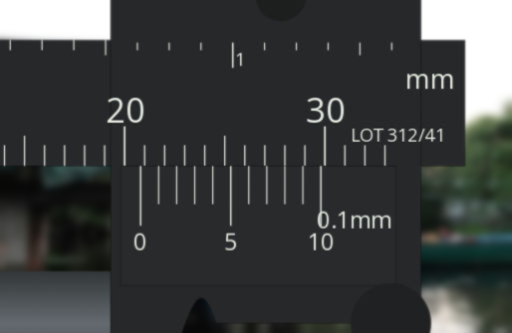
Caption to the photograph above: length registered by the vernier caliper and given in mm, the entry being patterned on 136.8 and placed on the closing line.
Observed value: 20.8
